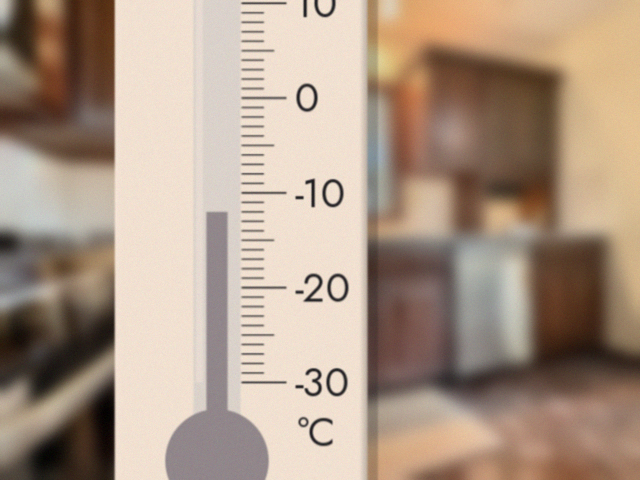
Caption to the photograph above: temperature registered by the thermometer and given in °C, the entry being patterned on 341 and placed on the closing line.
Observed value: -12
